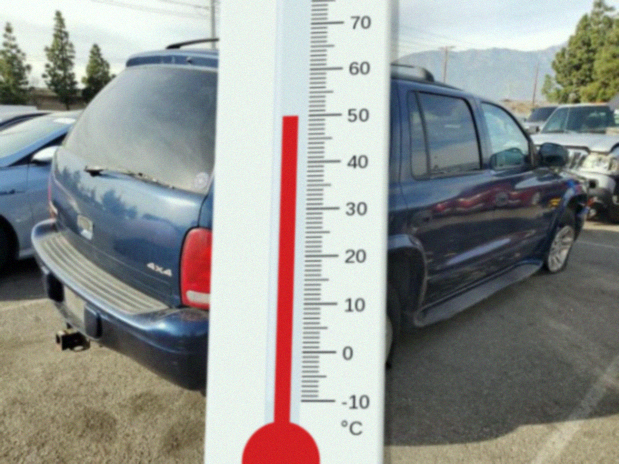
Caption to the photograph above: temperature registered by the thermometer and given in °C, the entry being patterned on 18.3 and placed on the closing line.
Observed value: 50
